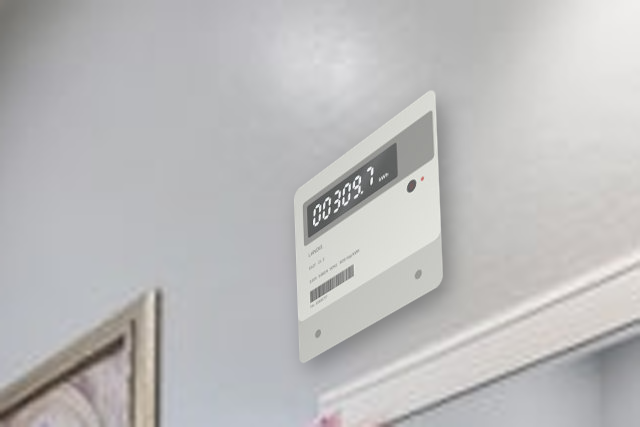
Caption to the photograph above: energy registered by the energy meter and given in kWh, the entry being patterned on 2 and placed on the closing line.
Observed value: 309.7
